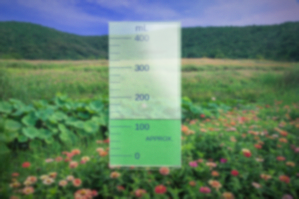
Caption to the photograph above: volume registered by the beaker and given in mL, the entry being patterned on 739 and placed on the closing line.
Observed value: 125
